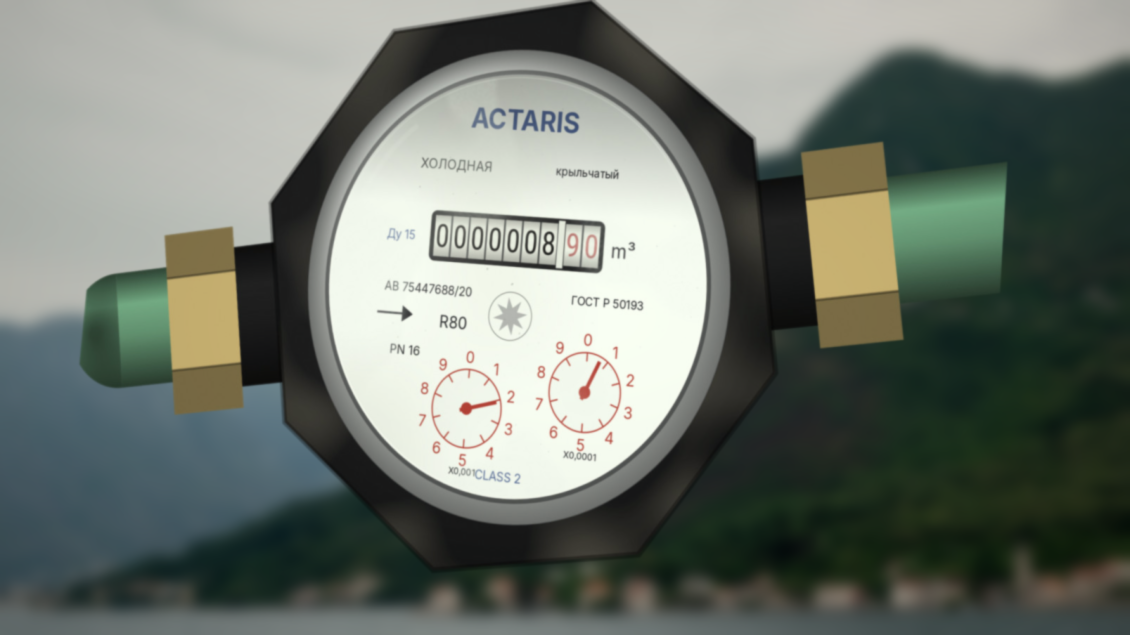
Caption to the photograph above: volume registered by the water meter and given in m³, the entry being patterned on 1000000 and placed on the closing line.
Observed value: 8.9020
